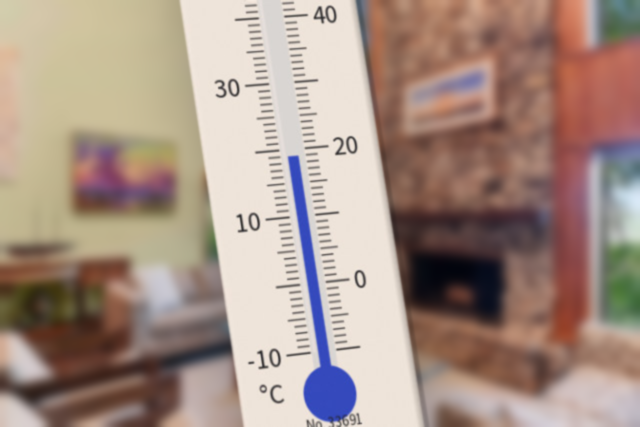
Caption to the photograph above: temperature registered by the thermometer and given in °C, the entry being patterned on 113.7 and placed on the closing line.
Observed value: 19
